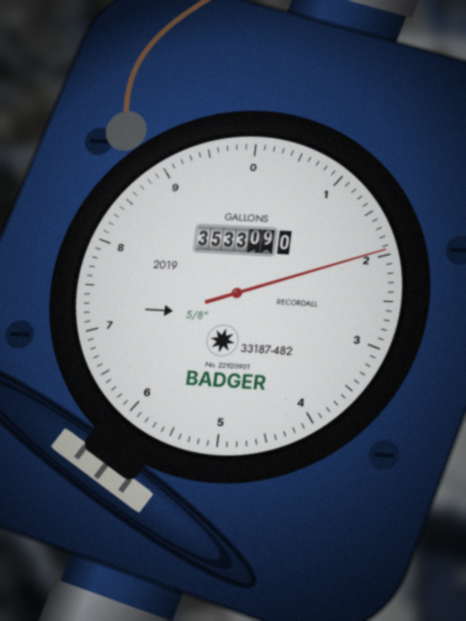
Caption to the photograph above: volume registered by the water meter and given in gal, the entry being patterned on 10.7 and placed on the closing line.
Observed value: 3533091.9
